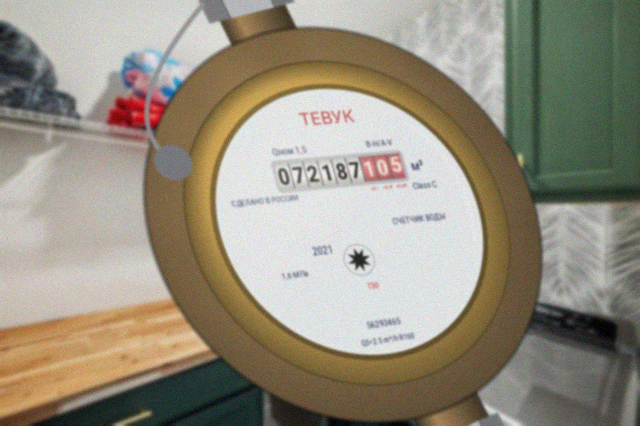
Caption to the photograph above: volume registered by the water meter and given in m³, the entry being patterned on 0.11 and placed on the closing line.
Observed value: 72187.105
